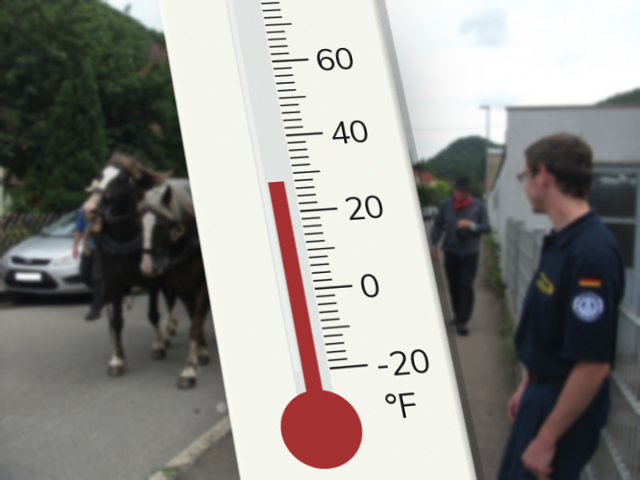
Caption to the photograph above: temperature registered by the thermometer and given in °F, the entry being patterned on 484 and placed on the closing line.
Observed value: 28
